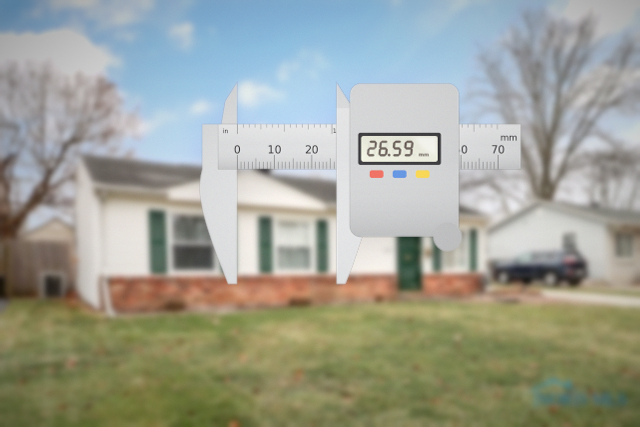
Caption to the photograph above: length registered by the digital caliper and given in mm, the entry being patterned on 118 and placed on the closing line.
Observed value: 26.59
